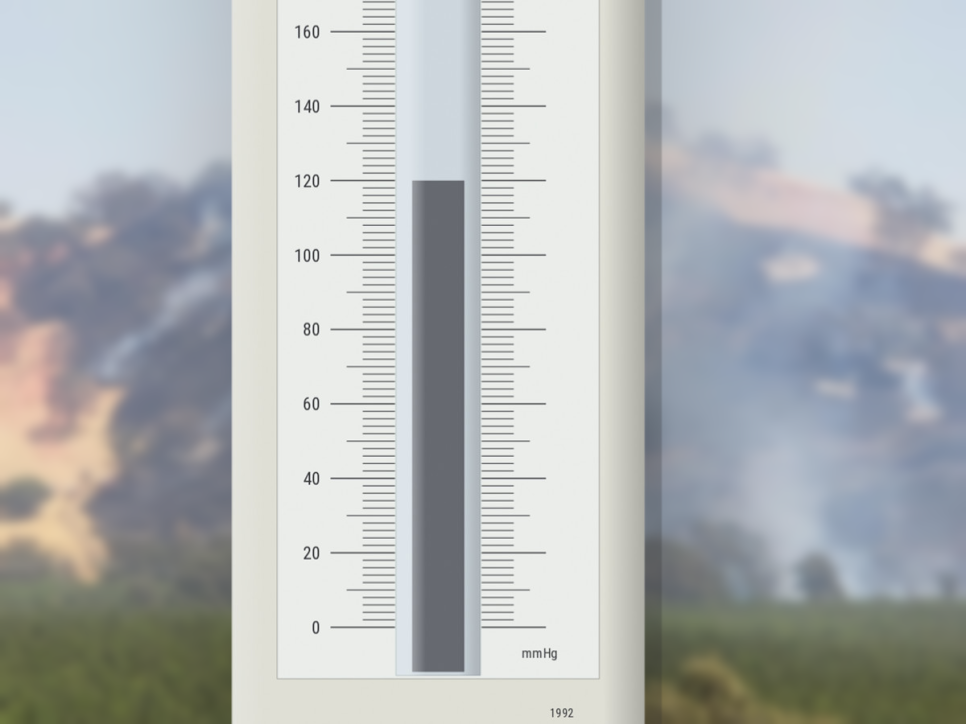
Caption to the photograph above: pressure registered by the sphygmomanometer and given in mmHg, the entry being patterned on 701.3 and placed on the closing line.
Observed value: 120
